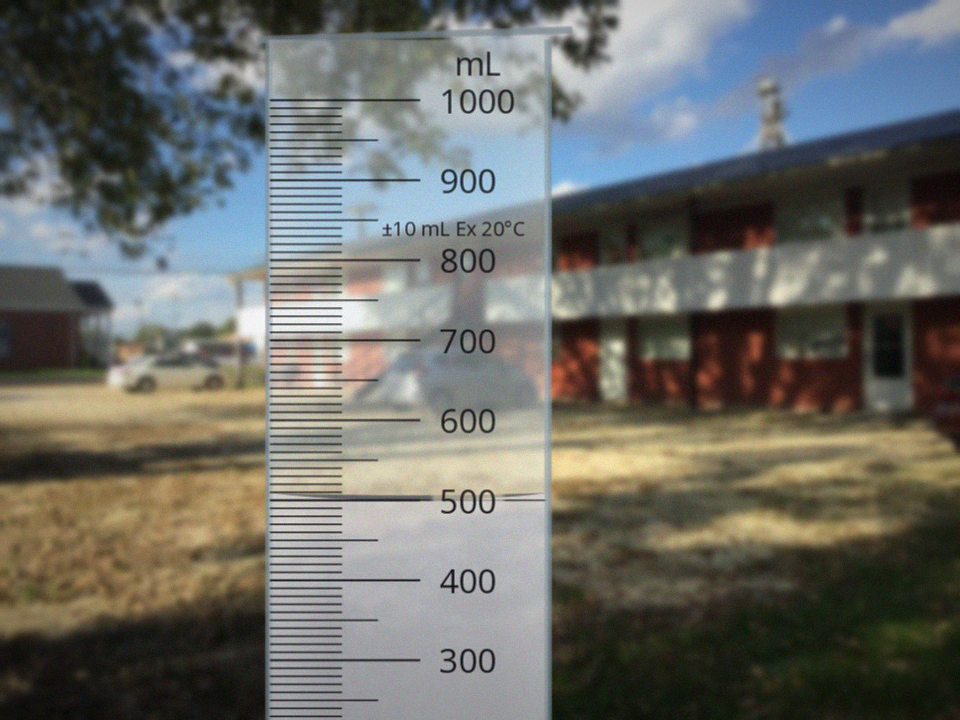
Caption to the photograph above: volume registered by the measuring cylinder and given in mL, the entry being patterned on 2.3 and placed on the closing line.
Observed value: 500
